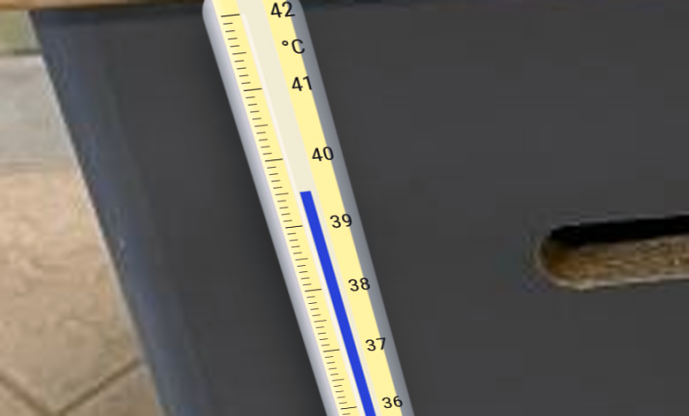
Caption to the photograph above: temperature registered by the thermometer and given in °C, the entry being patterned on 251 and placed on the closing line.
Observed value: 39.5
